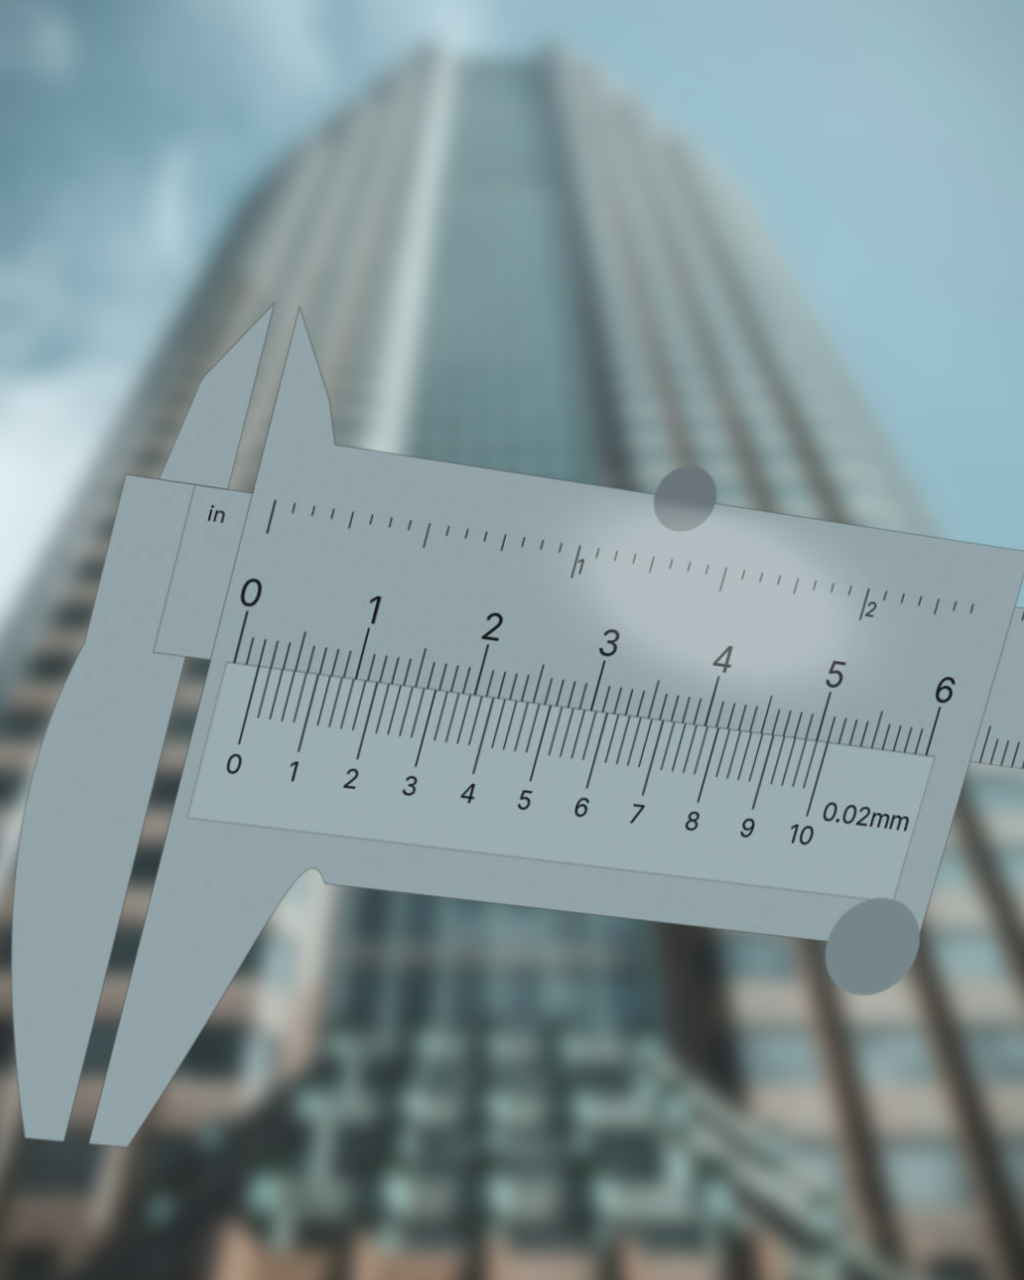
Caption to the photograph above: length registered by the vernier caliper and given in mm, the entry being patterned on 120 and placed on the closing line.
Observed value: 2.0
